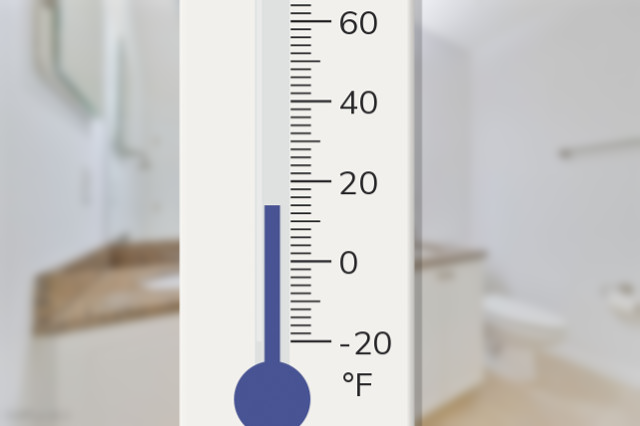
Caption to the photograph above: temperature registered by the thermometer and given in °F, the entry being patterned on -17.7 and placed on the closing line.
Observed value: 14
